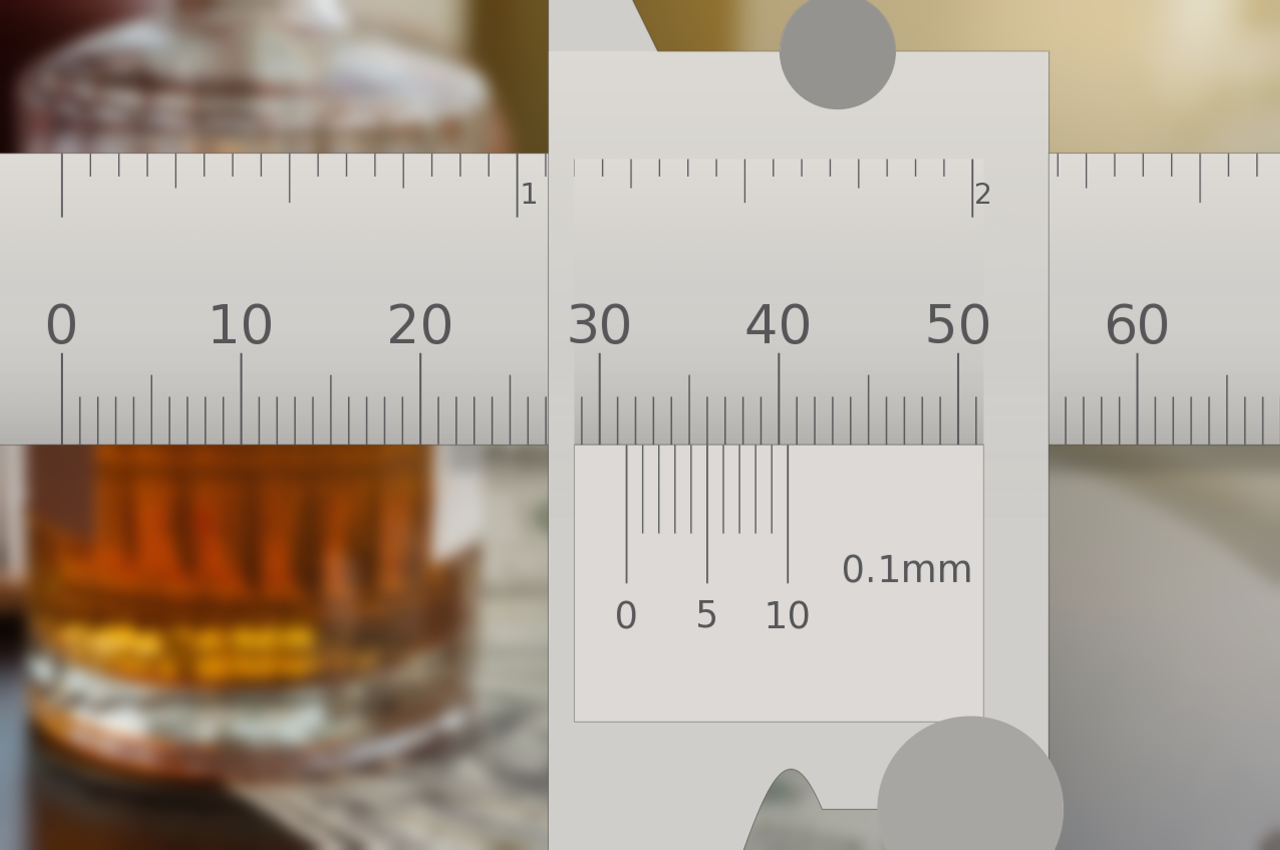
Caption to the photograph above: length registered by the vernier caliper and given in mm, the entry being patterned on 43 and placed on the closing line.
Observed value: 31.5
